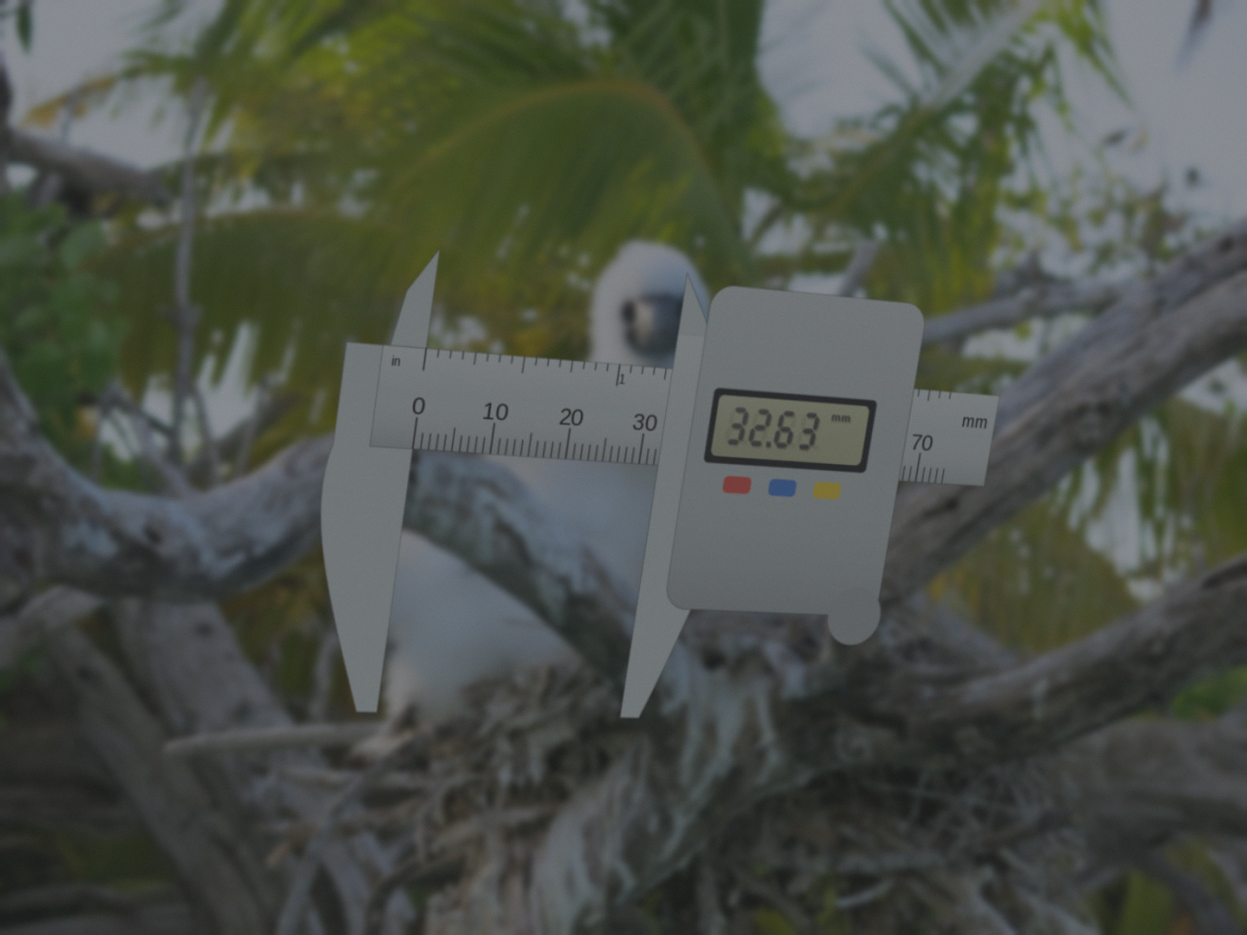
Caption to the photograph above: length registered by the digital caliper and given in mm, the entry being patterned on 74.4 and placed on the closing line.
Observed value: 32.63
